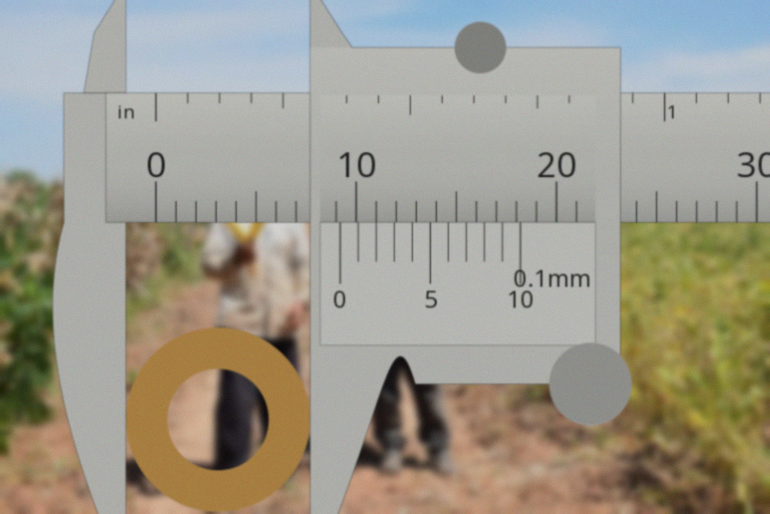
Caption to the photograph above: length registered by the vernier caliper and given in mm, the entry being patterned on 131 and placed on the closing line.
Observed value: 9.2
